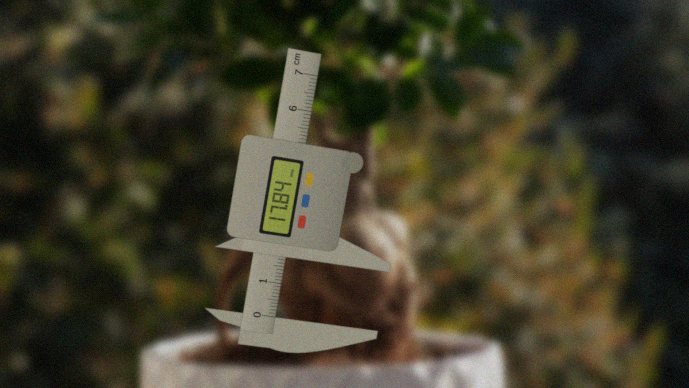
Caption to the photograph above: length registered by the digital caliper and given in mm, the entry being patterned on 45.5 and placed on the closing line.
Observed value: 17.84
